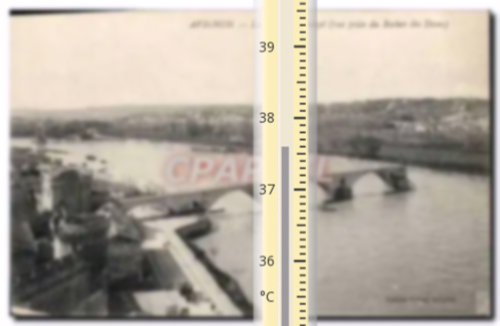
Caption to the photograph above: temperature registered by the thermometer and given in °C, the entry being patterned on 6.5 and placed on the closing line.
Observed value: 37.6
